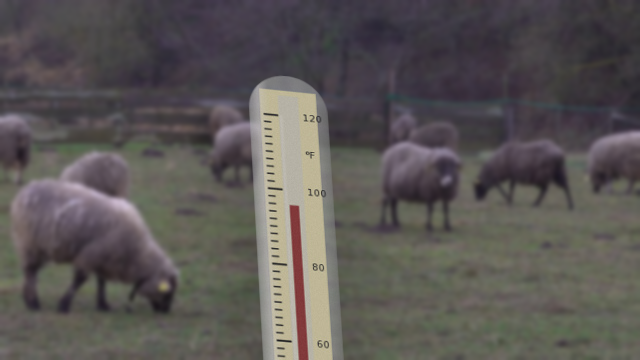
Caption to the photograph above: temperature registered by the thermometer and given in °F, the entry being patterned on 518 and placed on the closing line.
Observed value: 96
